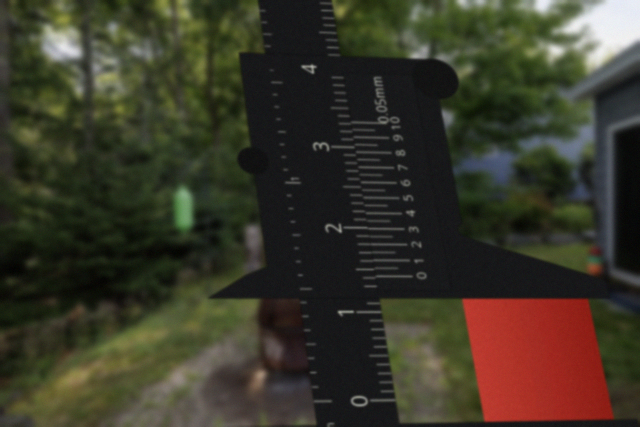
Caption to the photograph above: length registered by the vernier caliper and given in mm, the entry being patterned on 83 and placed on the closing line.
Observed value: 14.2
